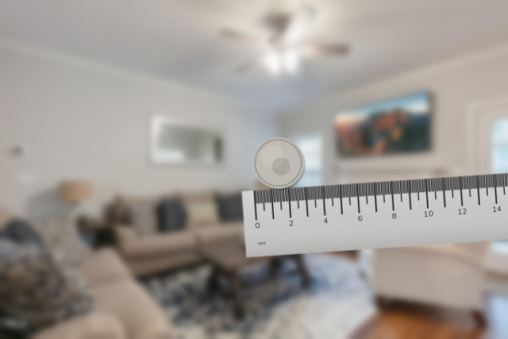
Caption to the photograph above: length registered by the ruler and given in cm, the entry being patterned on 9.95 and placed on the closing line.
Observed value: 3
